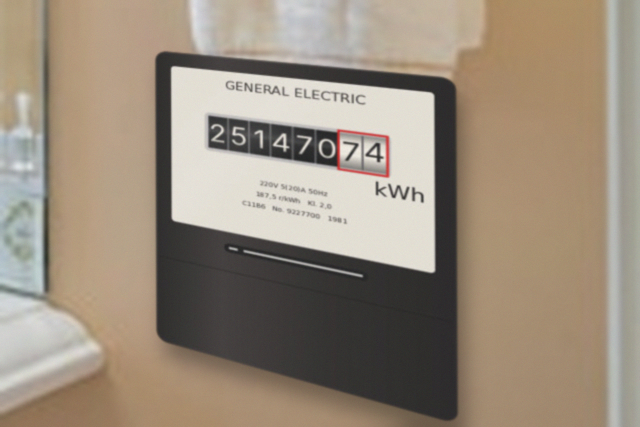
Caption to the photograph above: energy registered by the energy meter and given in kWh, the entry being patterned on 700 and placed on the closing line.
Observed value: 251470.74
